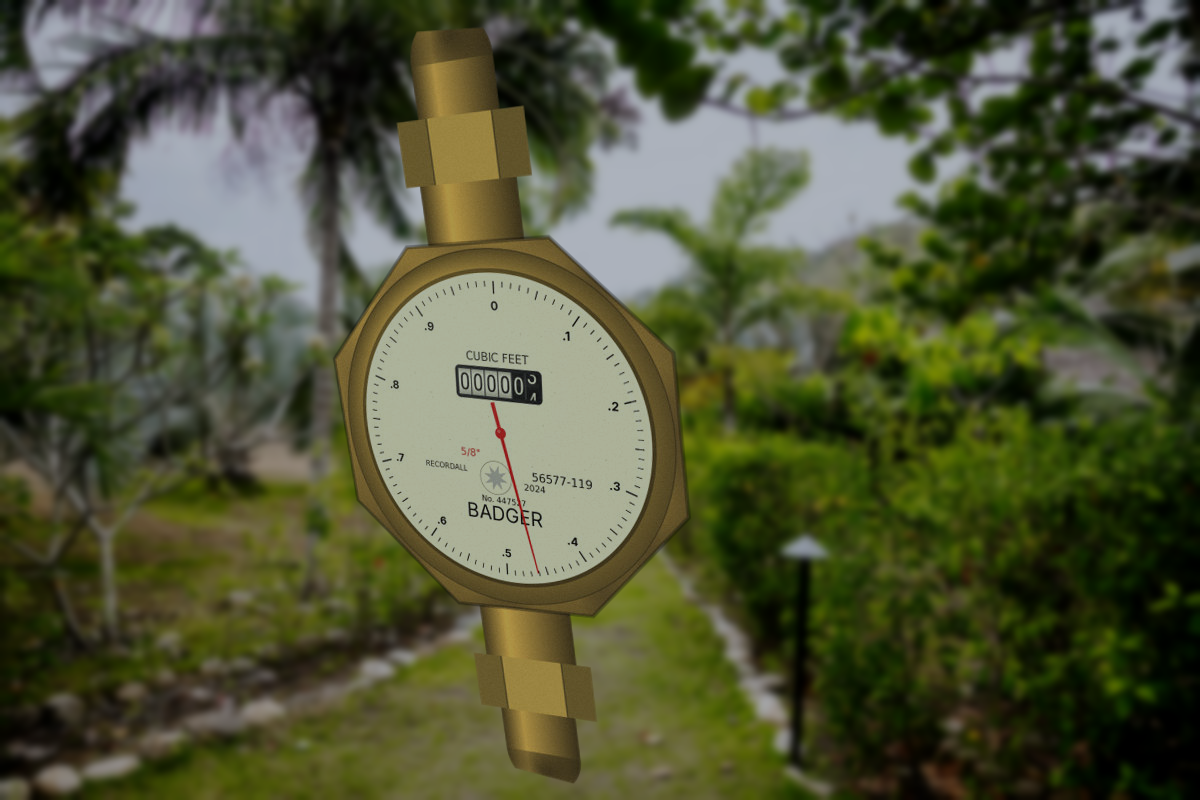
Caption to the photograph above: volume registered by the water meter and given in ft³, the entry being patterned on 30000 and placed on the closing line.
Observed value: 3.46
